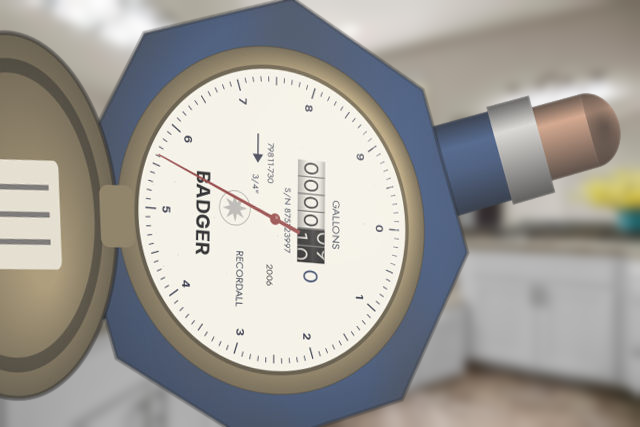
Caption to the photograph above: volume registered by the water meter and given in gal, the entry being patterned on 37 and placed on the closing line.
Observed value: 95.6
